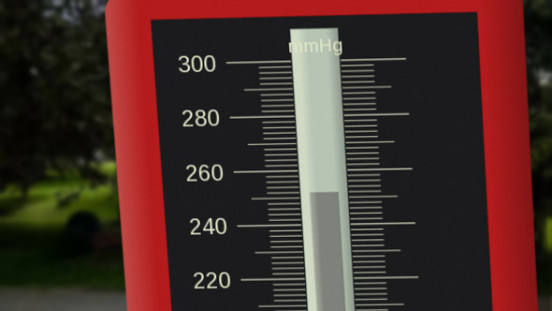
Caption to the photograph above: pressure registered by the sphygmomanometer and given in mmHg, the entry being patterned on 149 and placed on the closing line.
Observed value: 252
